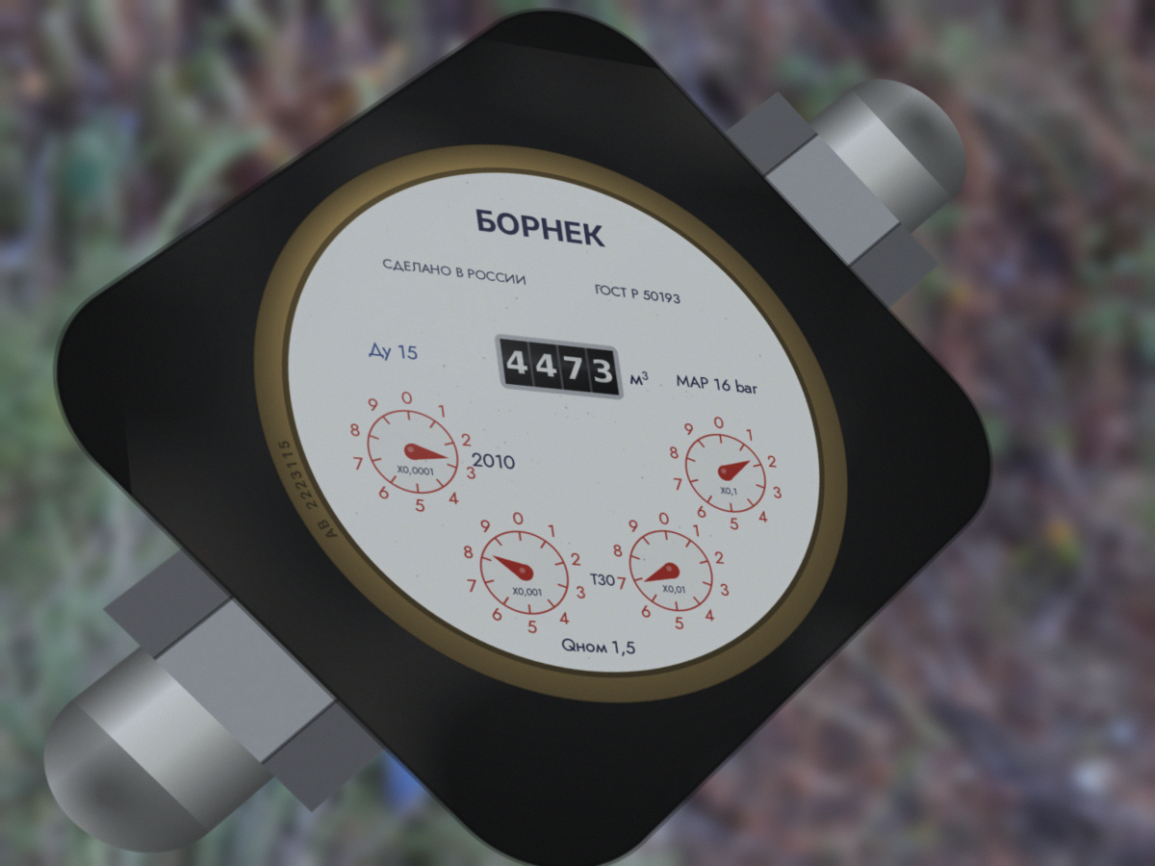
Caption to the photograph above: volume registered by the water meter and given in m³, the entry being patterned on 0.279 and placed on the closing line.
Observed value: 4473.1682
